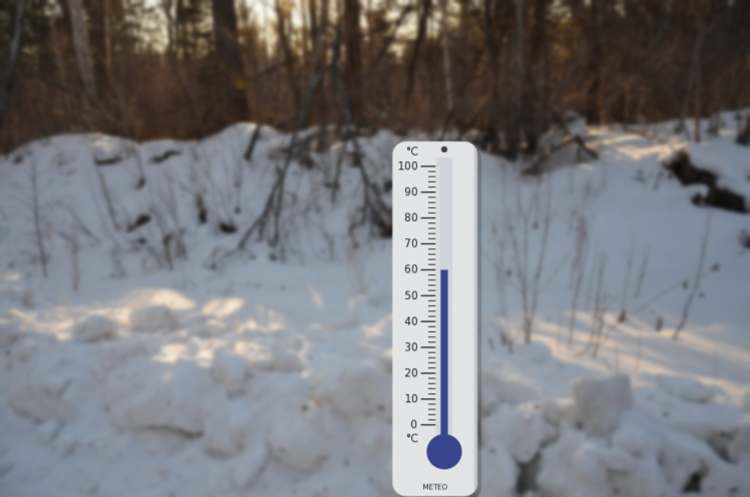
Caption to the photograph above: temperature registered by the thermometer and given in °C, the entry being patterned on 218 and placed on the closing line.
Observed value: 60
